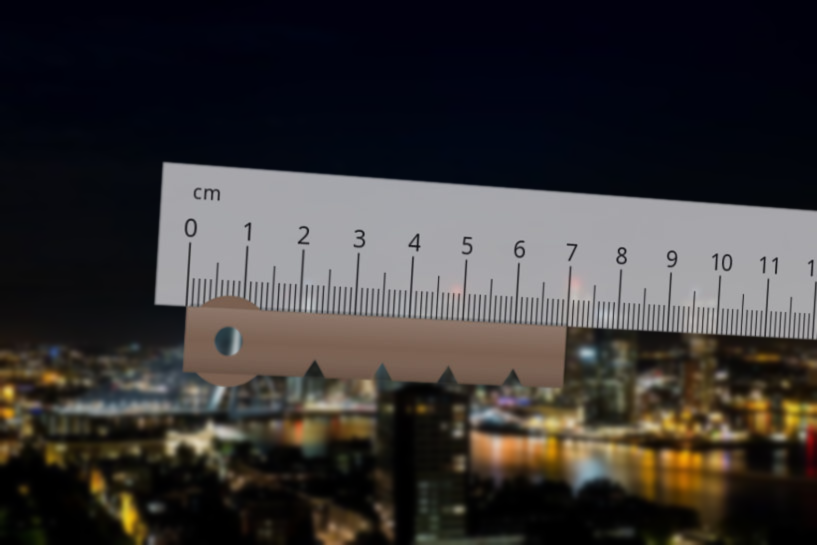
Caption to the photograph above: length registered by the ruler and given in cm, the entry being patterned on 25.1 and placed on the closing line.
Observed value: 7
